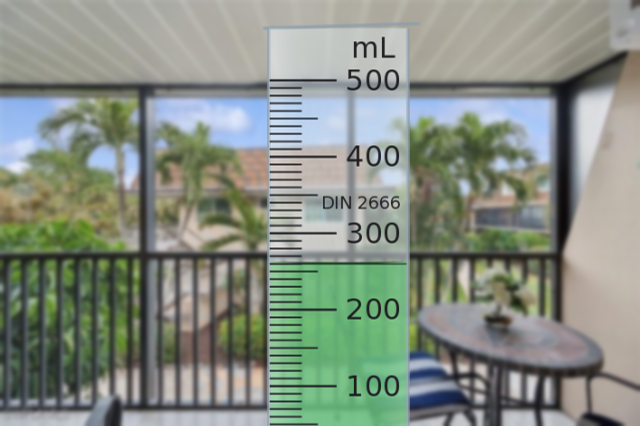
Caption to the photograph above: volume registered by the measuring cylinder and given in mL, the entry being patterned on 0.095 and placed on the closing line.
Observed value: 260
